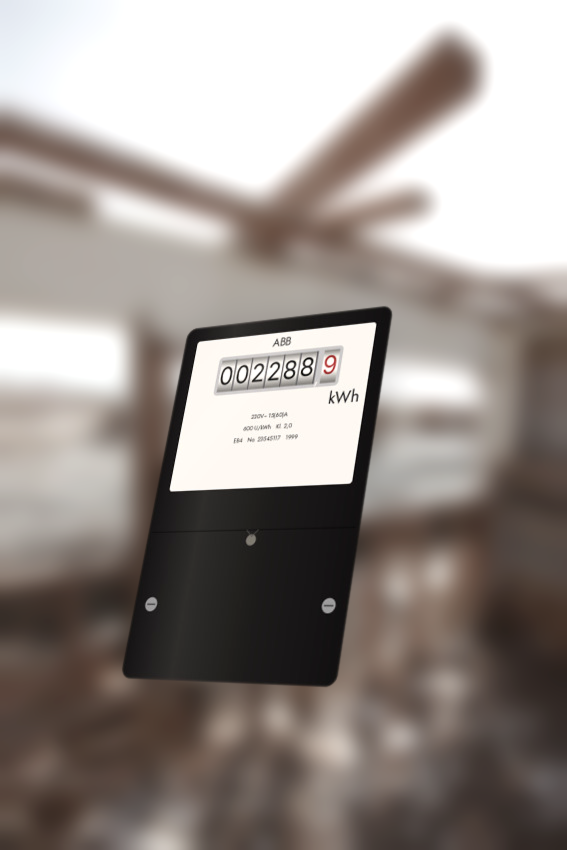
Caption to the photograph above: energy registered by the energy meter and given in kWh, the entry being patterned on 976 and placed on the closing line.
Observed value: 2288.9
